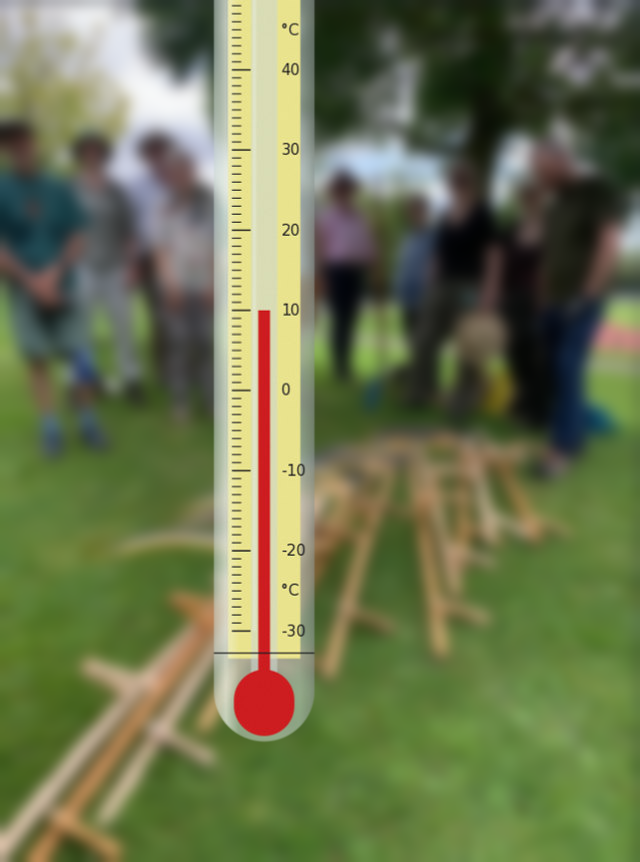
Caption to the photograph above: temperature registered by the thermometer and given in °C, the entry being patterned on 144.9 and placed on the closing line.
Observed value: 10
